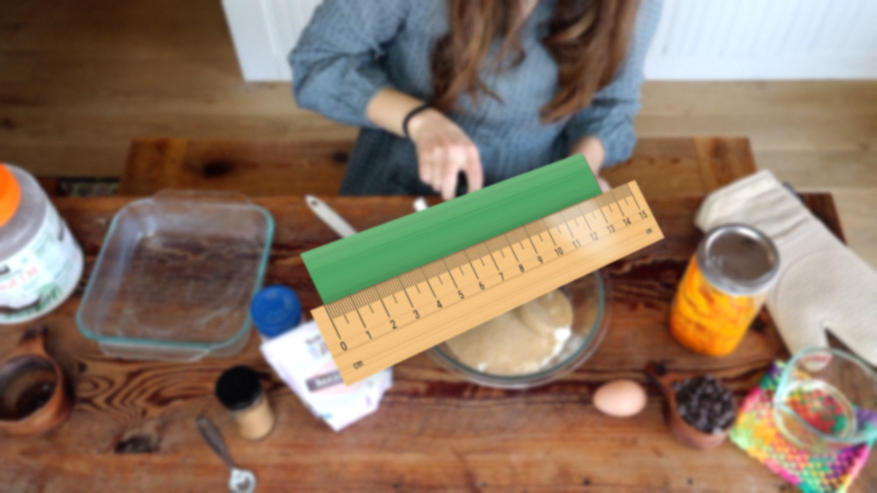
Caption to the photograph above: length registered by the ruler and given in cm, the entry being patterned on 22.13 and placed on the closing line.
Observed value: 13.5
